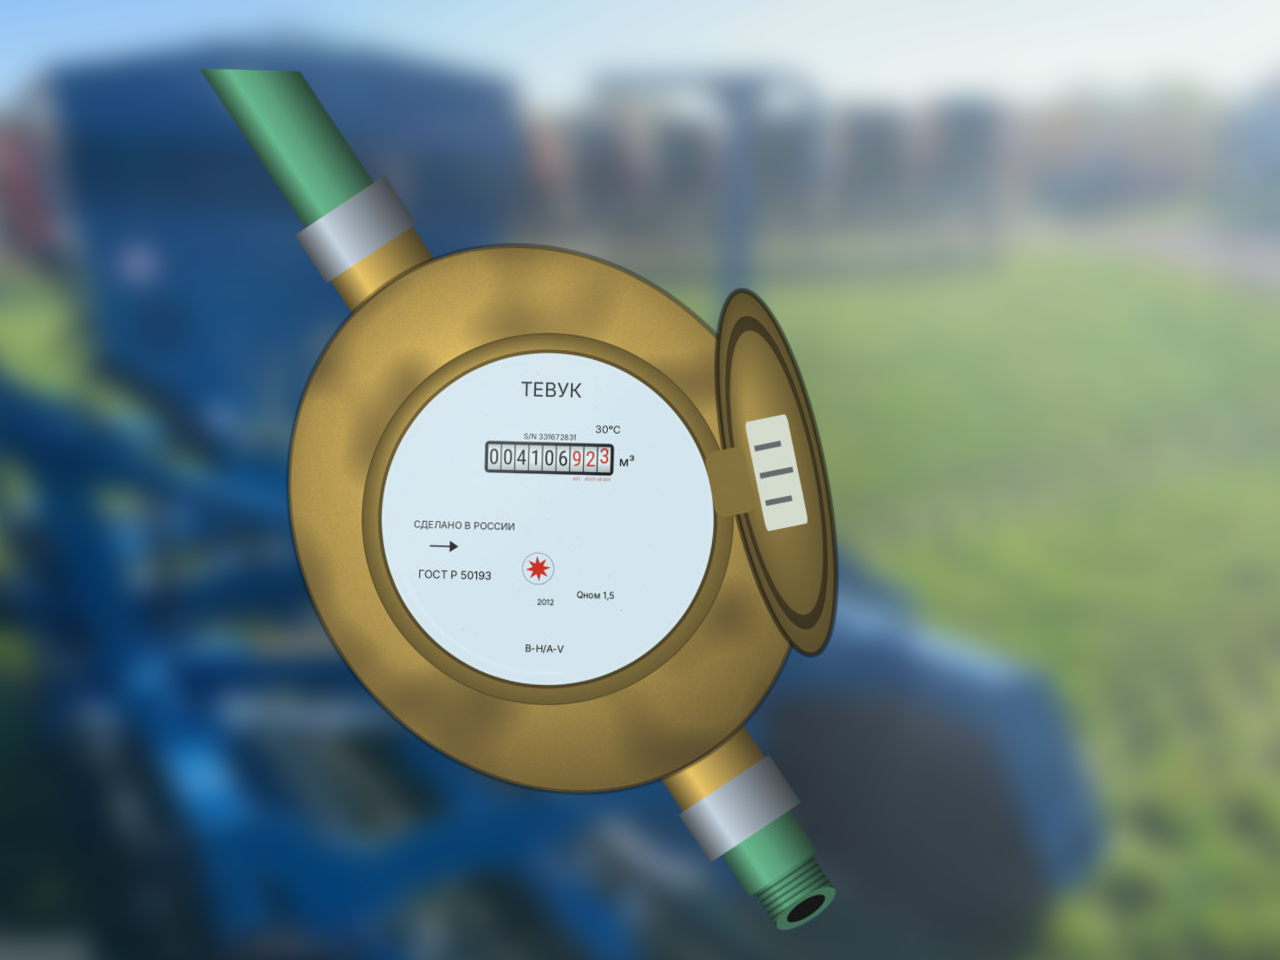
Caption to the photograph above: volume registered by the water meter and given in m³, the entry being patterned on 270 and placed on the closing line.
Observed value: 4106.923
